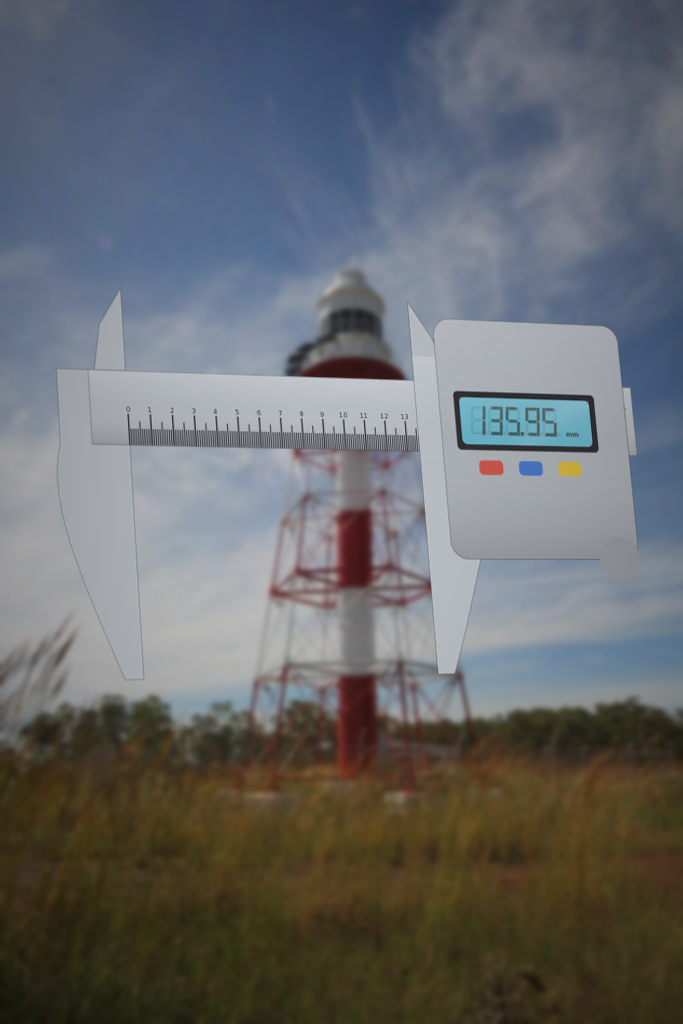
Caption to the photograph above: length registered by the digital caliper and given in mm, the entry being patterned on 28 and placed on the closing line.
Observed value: 135.95
